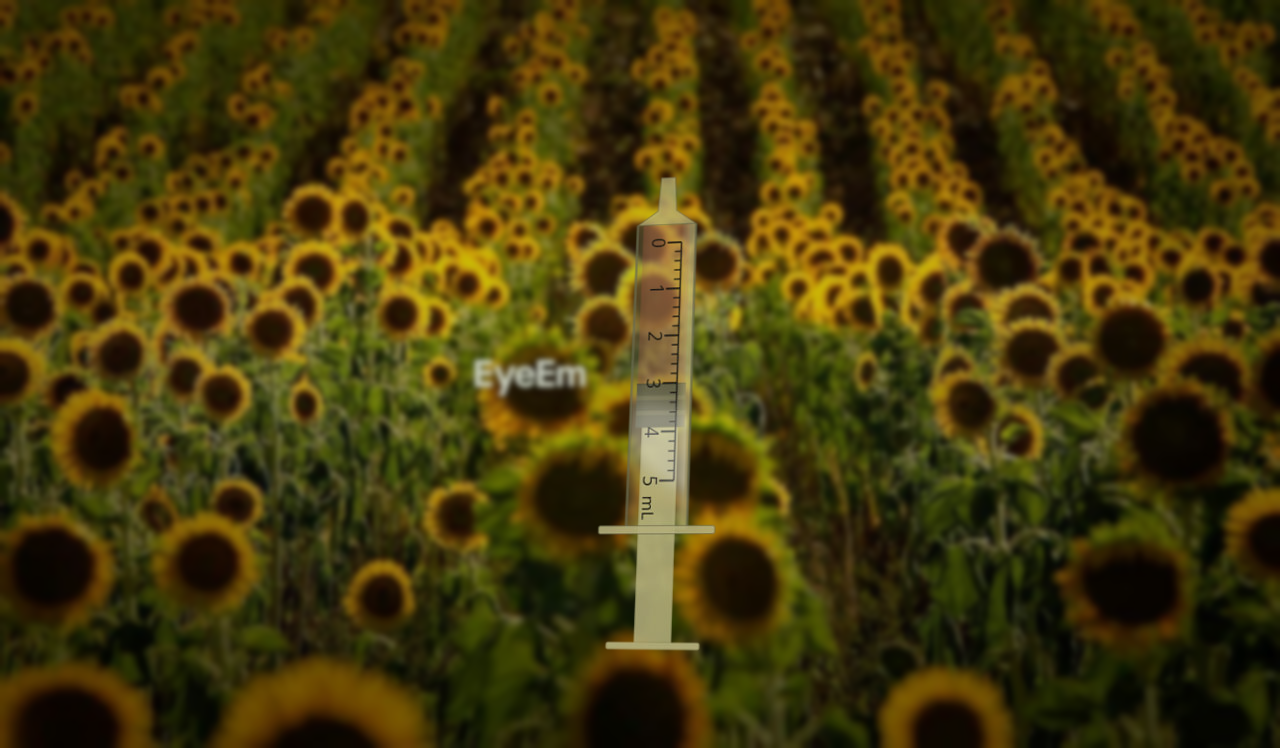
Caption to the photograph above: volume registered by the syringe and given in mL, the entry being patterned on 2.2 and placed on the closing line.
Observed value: 3
